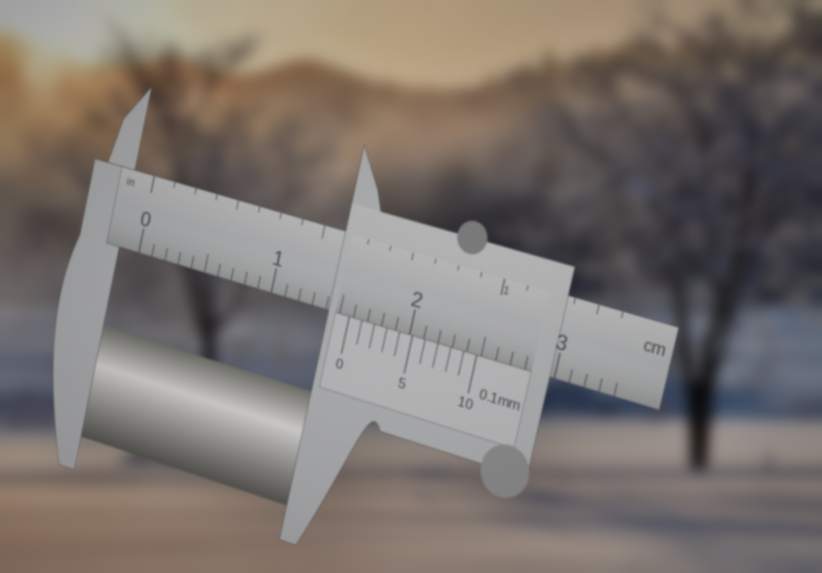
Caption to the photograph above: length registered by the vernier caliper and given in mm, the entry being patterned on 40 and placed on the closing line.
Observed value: 15.7
